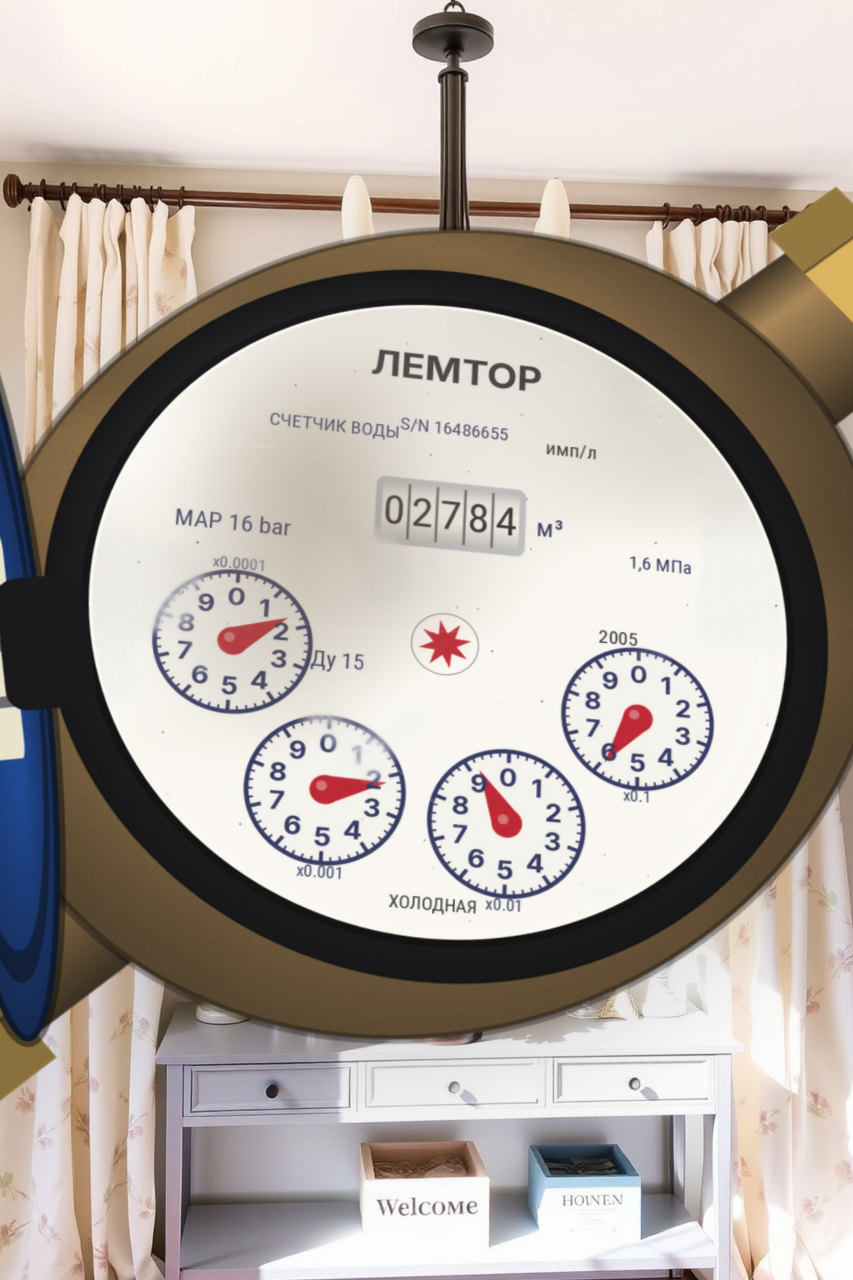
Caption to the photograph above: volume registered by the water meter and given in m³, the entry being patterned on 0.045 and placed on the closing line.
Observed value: 2784.5921
